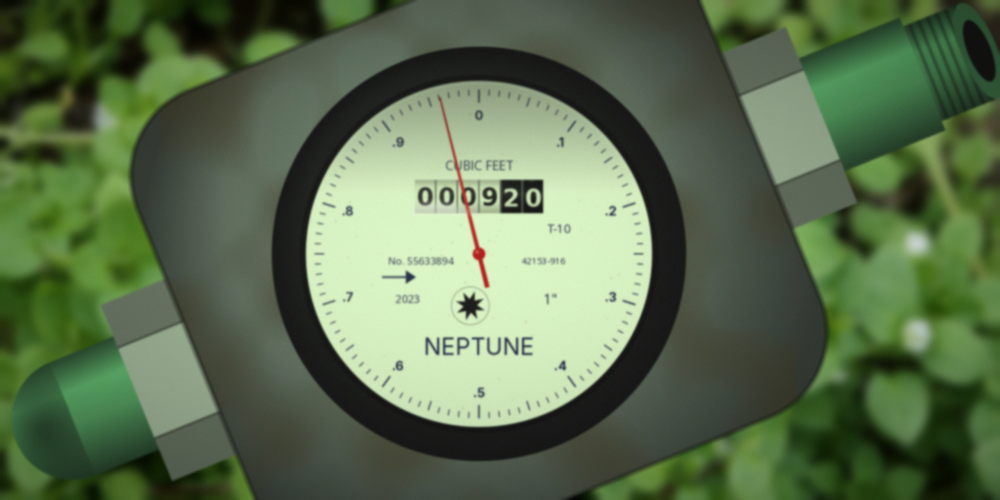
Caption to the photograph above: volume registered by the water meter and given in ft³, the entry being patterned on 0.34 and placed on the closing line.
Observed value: 919.96
